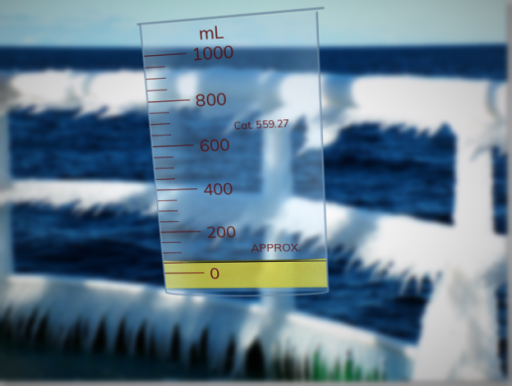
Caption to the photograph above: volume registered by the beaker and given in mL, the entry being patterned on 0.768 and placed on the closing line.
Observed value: 50
